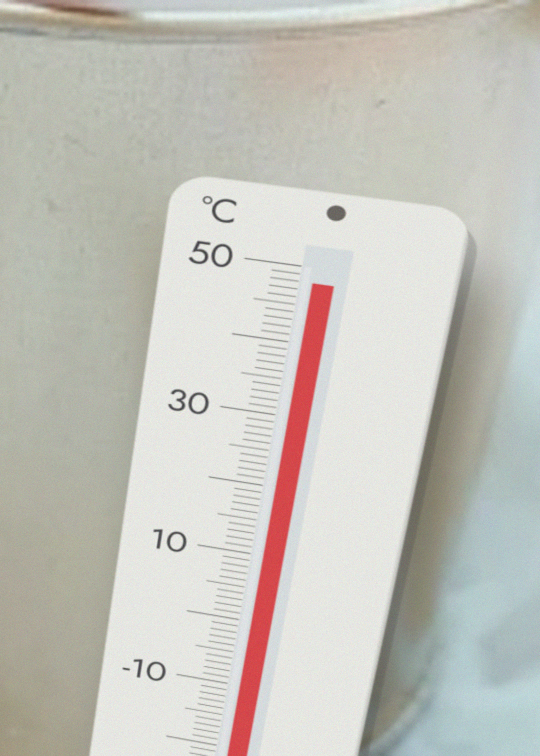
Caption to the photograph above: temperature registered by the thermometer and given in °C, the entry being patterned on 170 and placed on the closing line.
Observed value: 48
